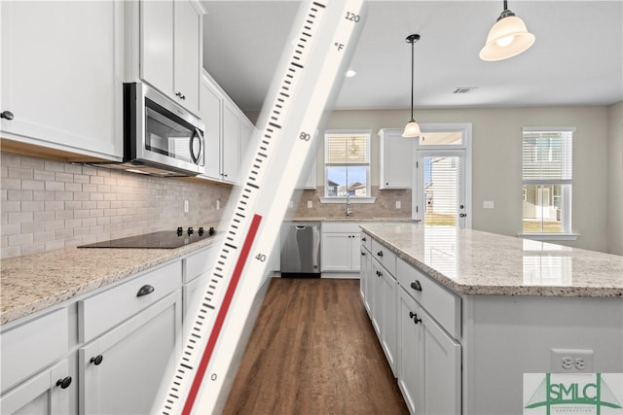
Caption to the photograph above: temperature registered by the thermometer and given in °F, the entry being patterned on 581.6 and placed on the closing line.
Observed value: 52
